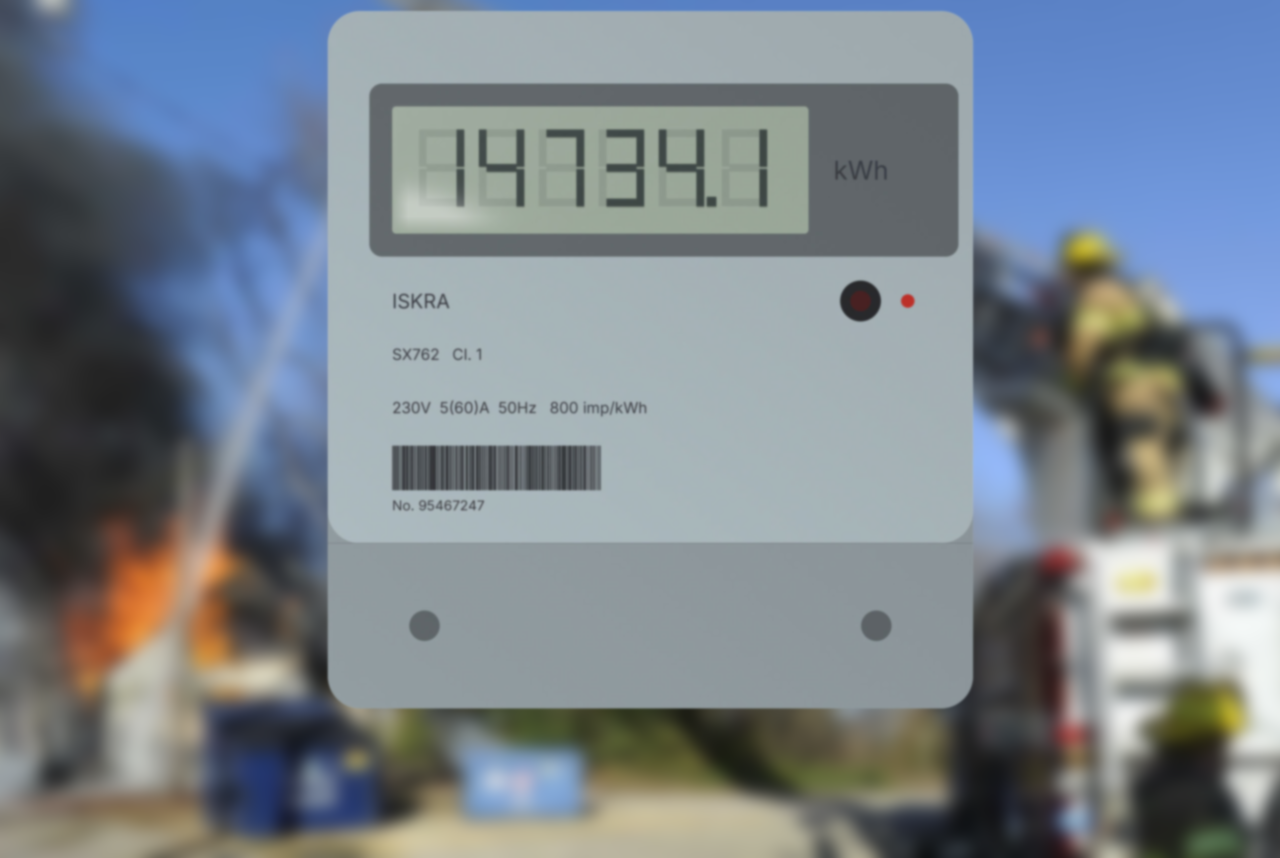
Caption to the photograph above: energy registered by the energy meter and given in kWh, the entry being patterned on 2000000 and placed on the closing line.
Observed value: 14734.1
